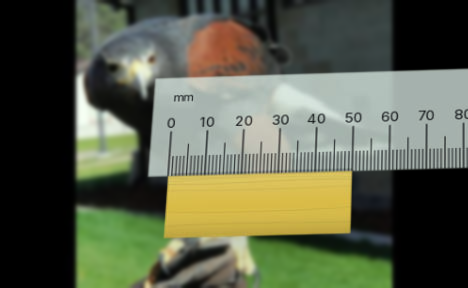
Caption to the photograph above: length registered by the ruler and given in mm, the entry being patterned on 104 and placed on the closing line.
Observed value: 50
